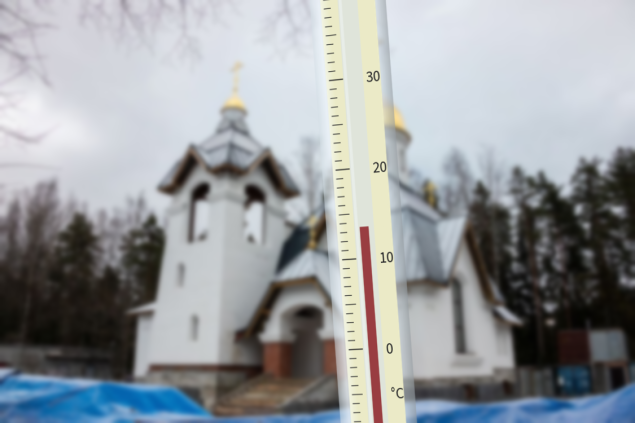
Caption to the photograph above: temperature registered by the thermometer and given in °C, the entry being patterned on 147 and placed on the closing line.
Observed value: 13.5
